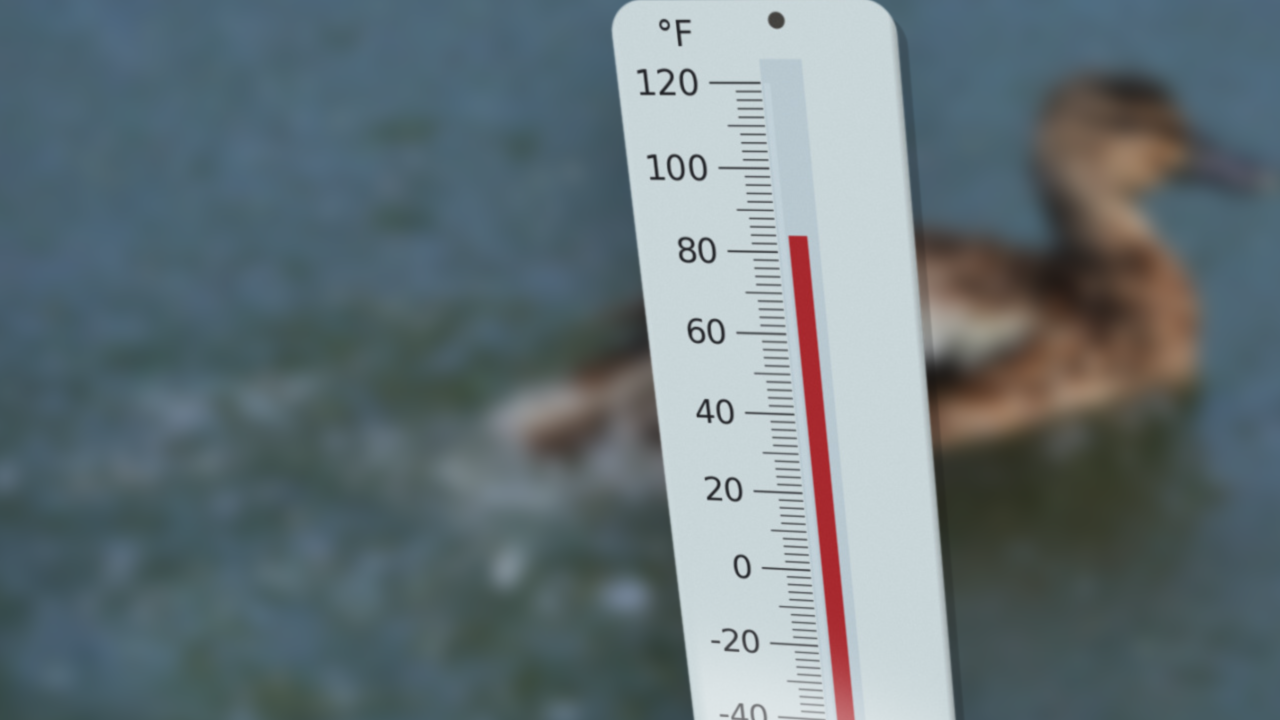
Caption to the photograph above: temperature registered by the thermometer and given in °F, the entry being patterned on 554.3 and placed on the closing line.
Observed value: 84
